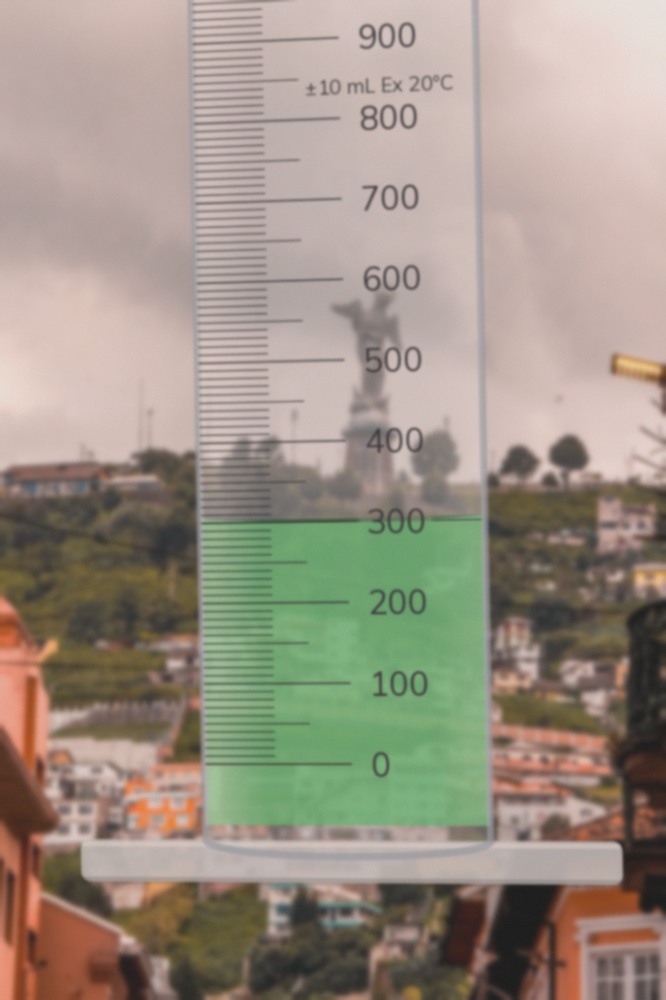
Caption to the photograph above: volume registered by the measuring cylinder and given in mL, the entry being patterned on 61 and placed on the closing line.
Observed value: 300
